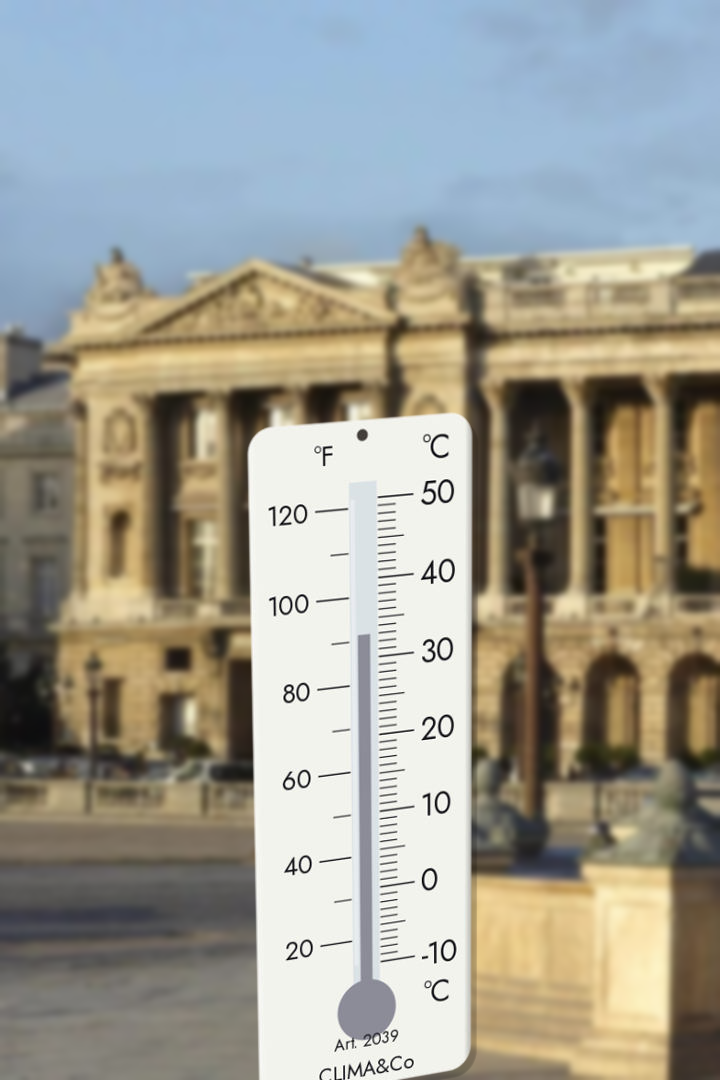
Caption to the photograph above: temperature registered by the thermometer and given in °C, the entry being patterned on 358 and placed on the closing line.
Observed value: 33
